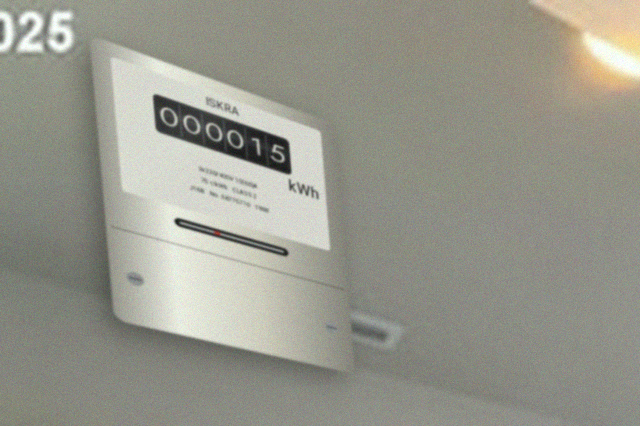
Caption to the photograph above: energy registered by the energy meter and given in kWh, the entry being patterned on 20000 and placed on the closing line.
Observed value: 15
